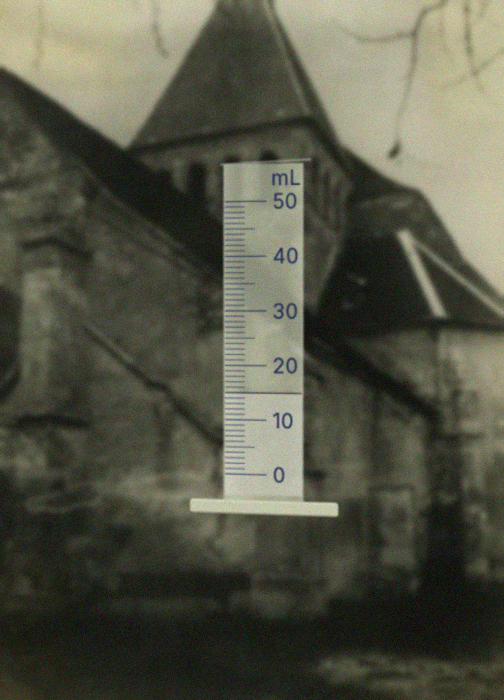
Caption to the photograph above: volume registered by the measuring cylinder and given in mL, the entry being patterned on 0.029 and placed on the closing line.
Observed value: 15
